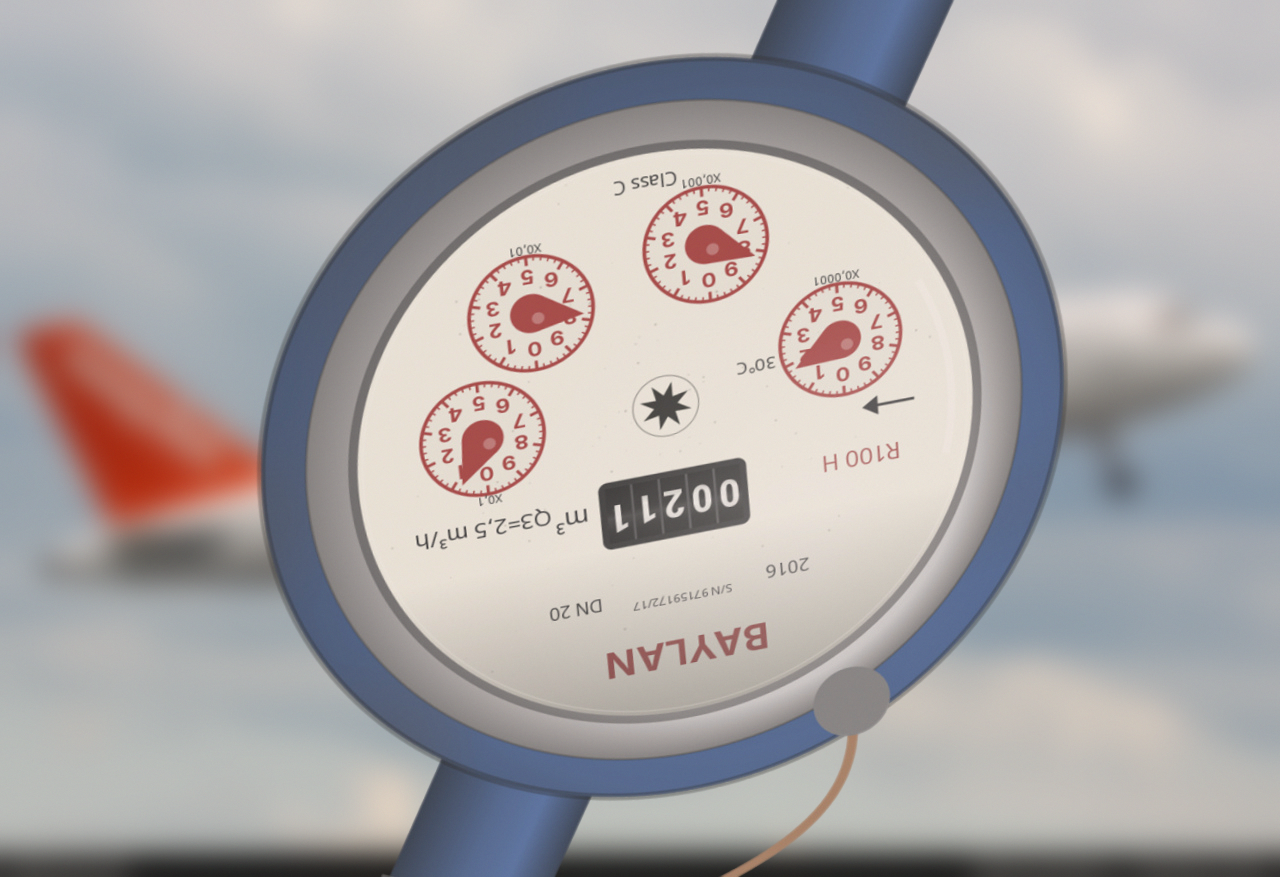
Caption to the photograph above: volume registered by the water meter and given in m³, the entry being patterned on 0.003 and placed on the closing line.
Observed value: 211.0781
